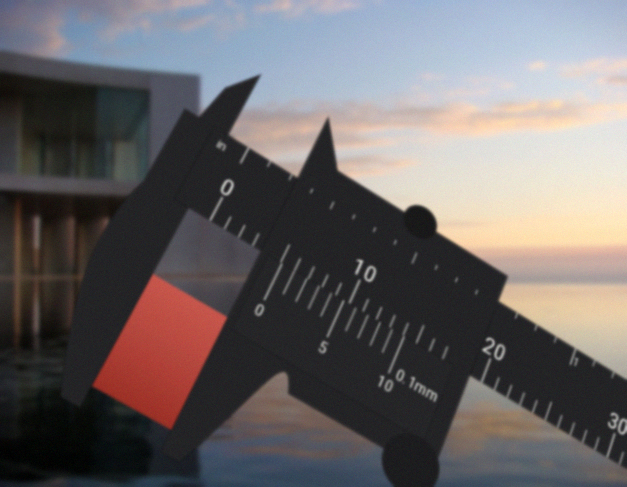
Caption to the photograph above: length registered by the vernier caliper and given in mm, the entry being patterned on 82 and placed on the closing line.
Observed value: 5.1
